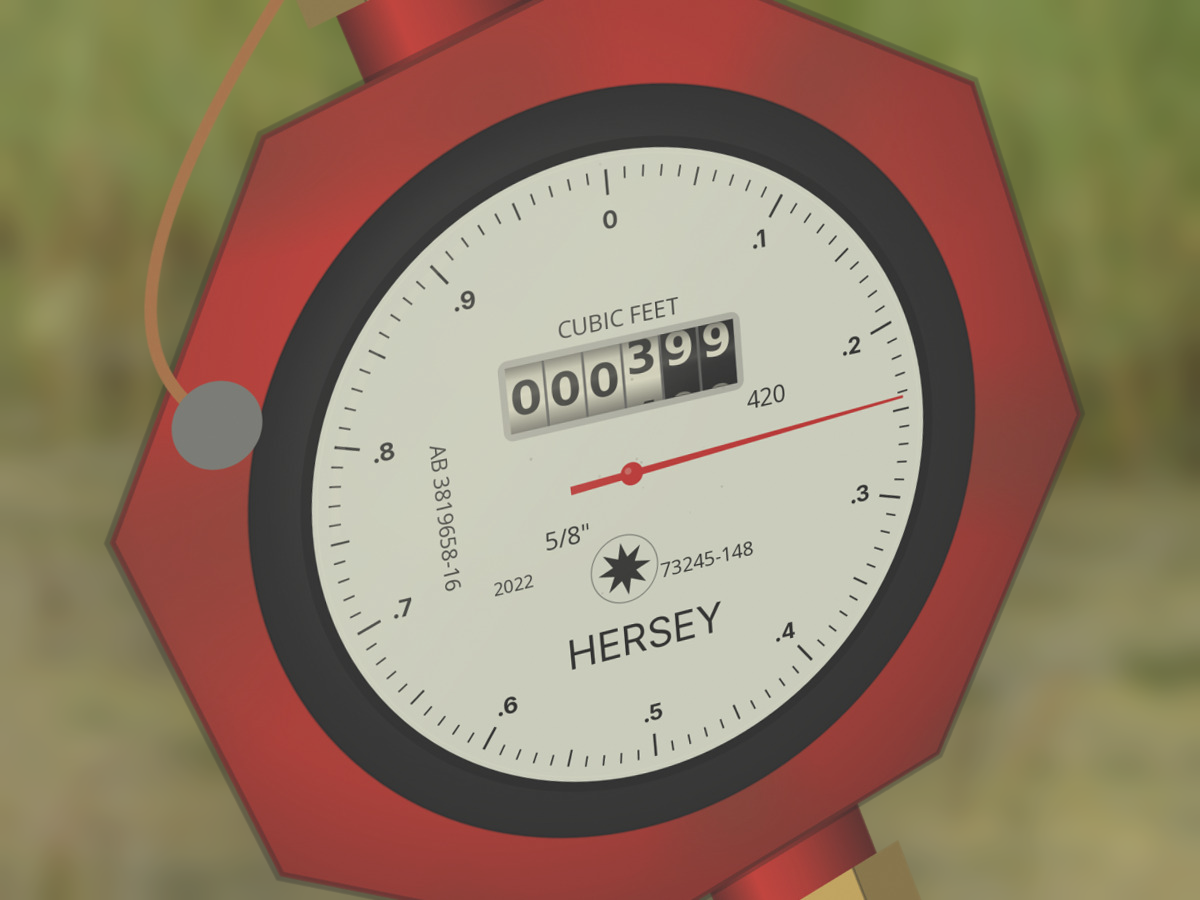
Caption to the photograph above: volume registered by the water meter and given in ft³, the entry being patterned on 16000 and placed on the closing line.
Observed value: 399.24
